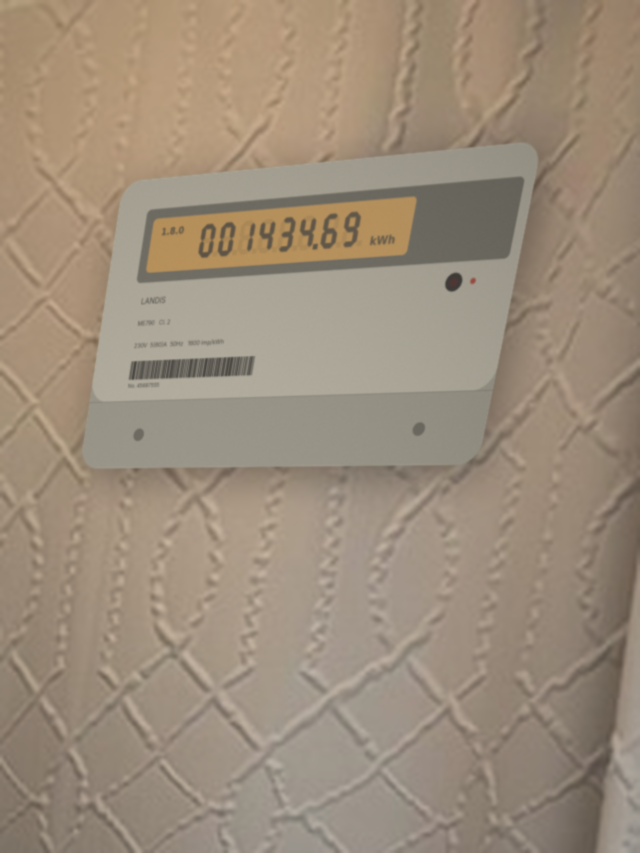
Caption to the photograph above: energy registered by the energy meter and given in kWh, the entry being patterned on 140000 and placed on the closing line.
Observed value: 1434.69
